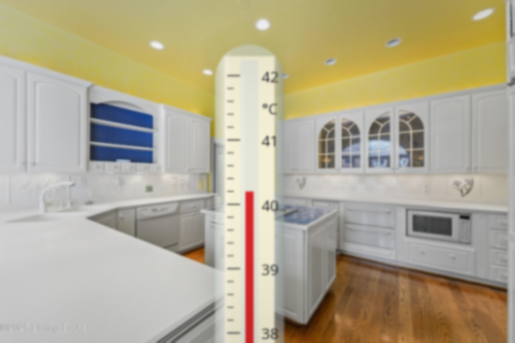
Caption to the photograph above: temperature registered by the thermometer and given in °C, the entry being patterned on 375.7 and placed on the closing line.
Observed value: 40.2
